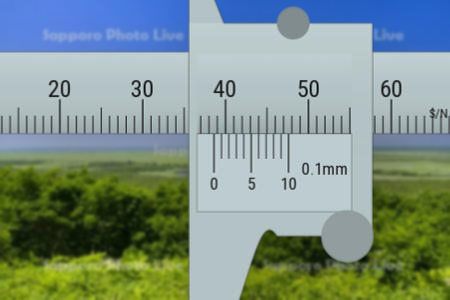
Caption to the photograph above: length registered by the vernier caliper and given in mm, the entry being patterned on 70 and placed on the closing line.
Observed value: 38.6
